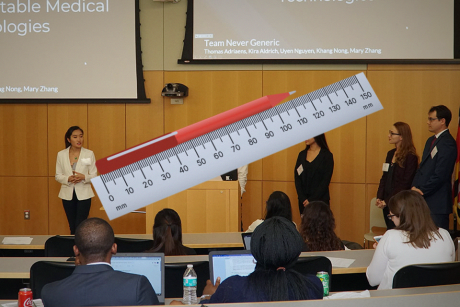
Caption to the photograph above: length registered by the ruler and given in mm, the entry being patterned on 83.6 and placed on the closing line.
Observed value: 115
